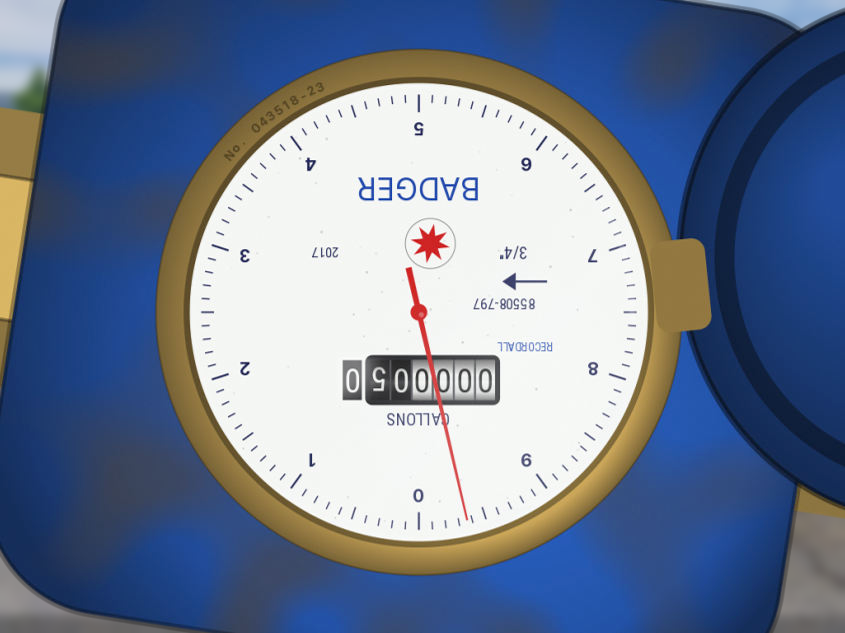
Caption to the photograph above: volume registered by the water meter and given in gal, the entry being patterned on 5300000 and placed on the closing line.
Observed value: 49.6
